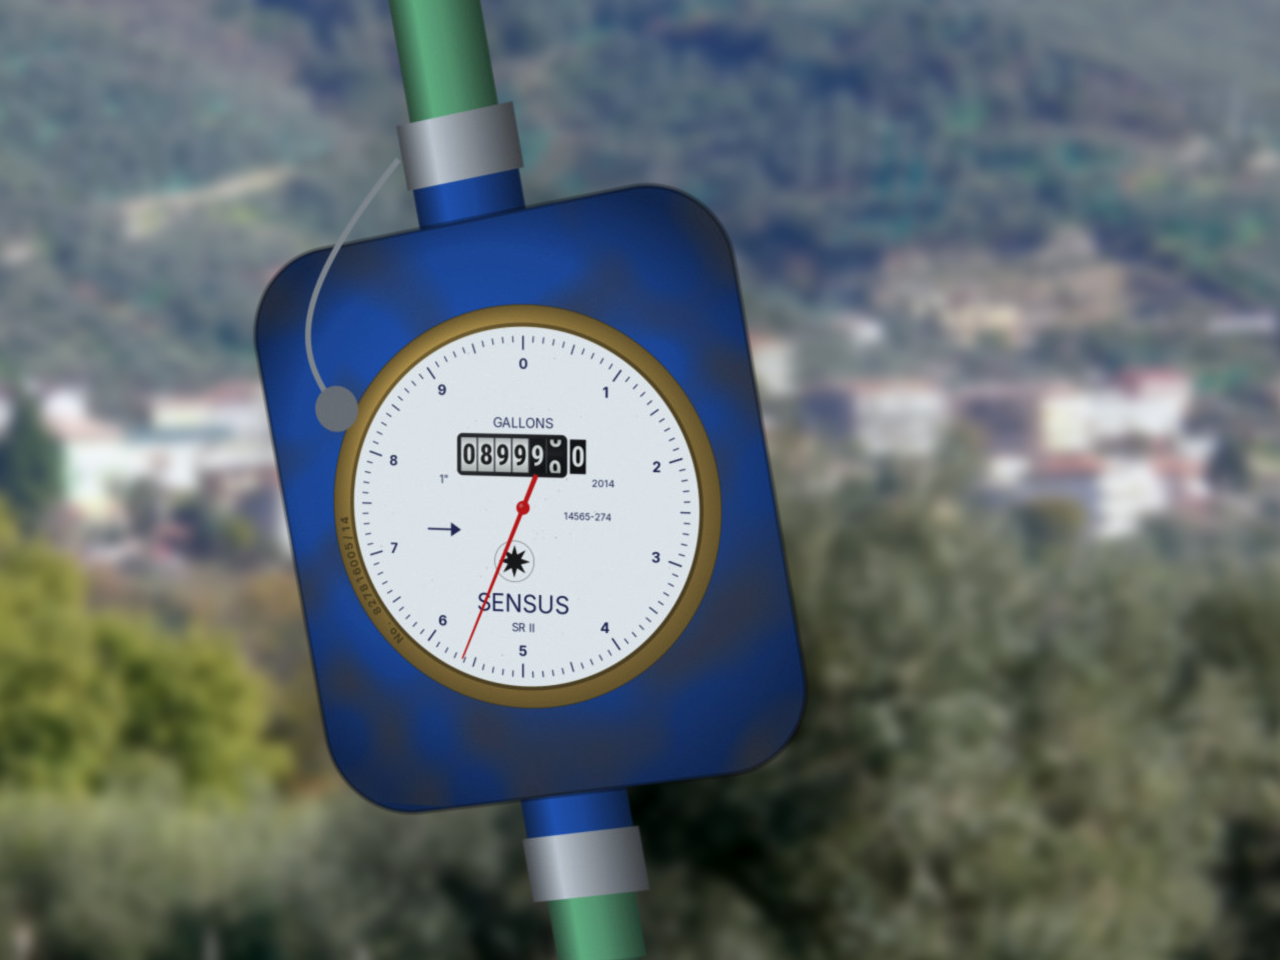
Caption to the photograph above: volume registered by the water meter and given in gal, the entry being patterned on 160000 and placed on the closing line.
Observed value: 899985.6
